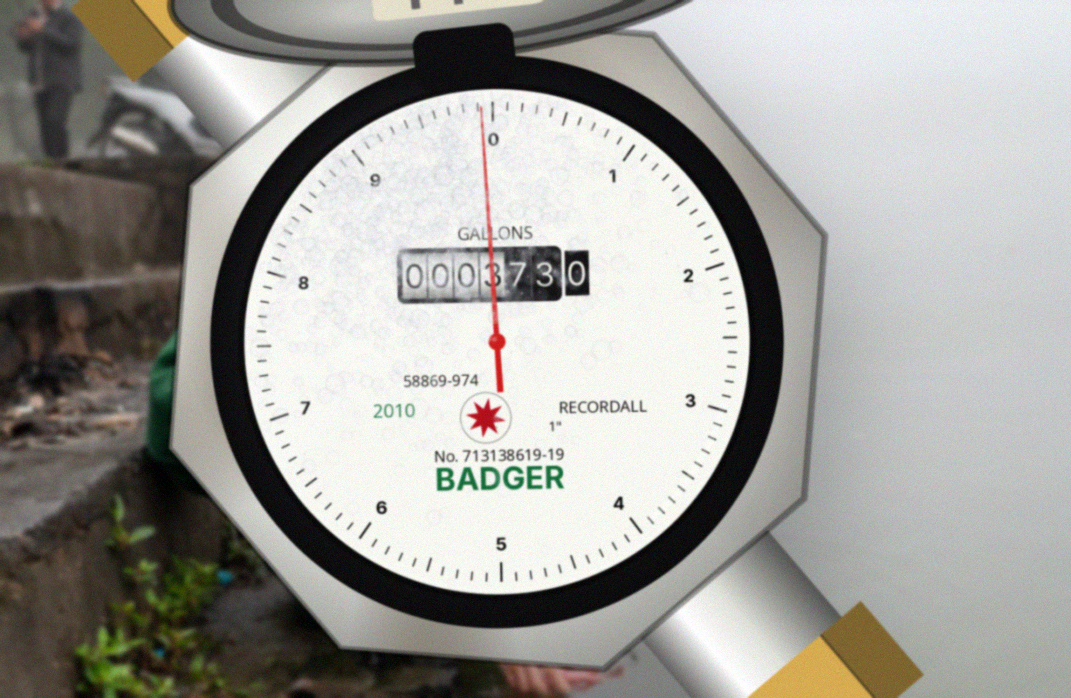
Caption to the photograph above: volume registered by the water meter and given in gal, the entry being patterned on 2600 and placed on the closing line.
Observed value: 3729.9
